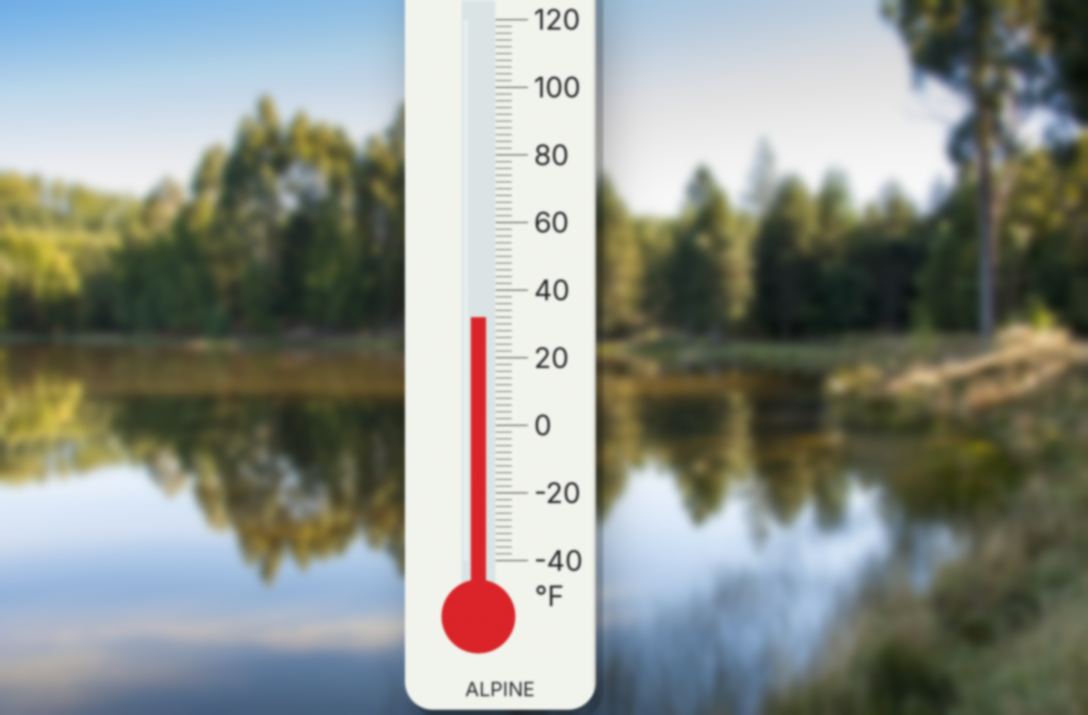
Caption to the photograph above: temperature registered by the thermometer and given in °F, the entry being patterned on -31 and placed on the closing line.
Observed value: 32
